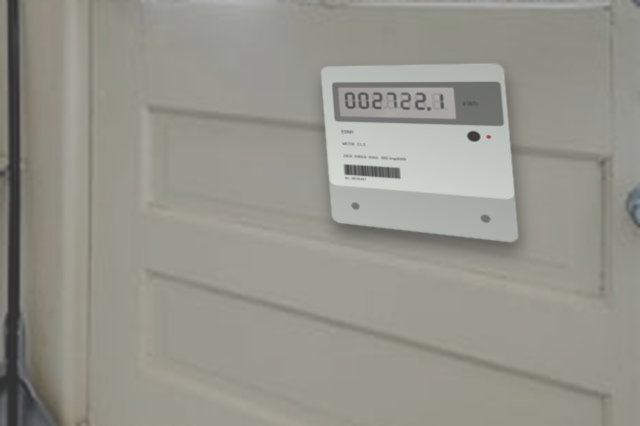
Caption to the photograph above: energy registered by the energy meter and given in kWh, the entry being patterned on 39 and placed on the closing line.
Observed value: 2722.1
